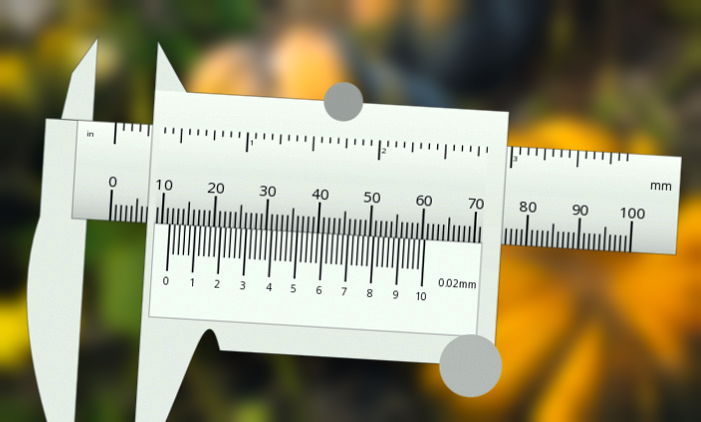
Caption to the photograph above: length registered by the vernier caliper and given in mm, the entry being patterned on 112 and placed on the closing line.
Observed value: 11.5
